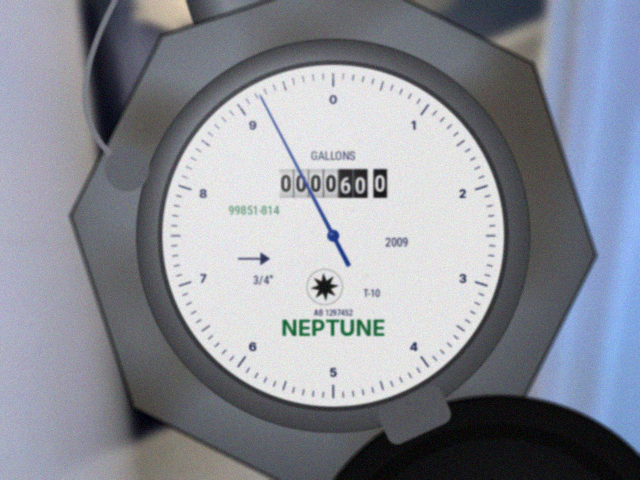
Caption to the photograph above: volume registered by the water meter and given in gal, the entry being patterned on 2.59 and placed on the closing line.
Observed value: 599.2
